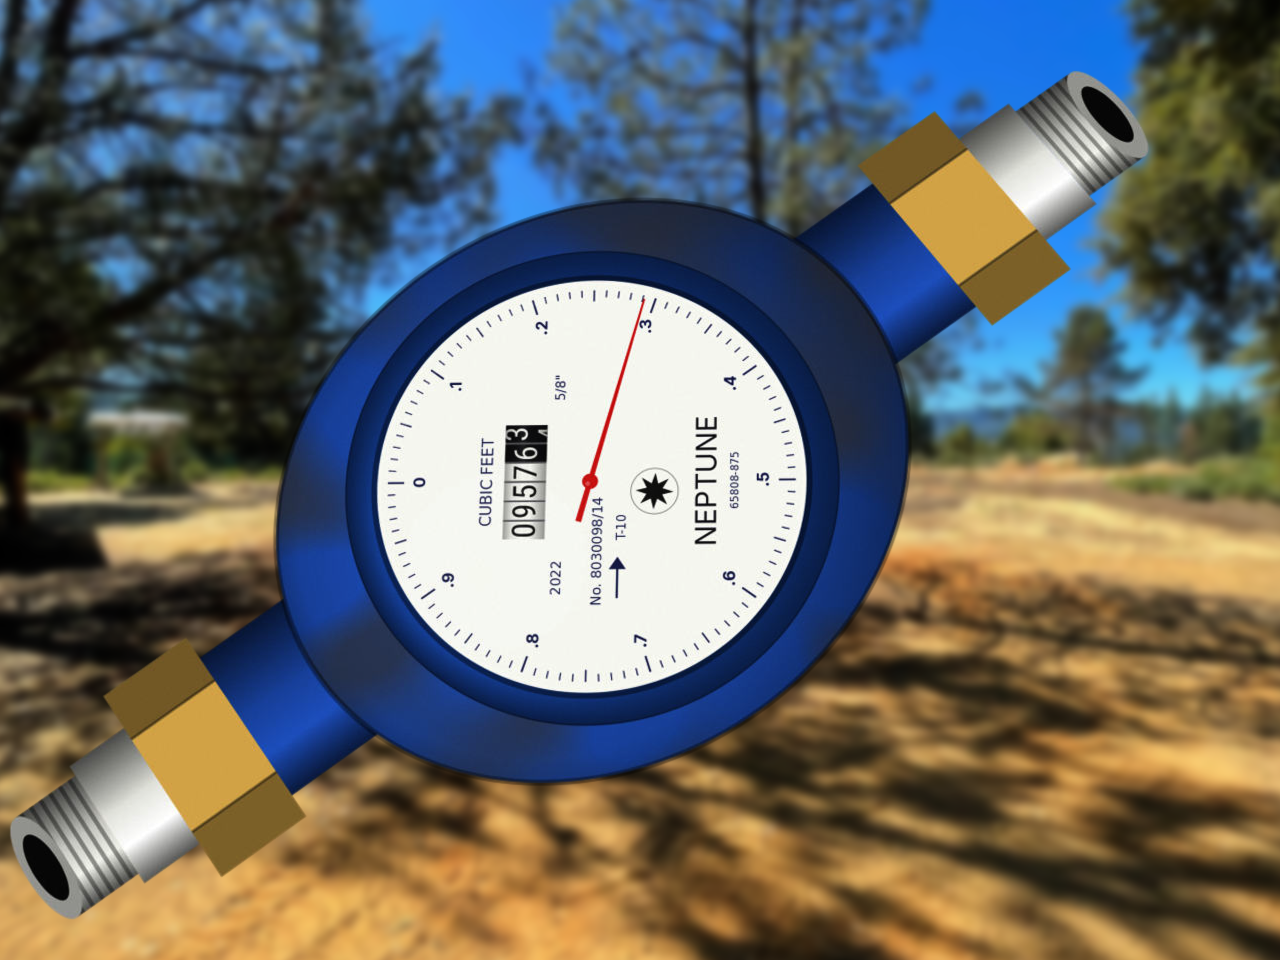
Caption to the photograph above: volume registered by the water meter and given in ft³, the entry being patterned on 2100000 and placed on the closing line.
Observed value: 95763.29
